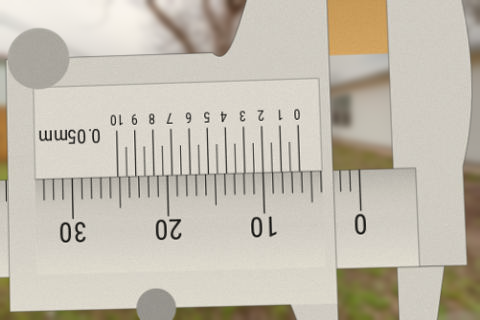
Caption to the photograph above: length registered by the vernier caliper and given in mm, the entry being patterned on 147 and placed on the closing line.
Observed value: 6.2
